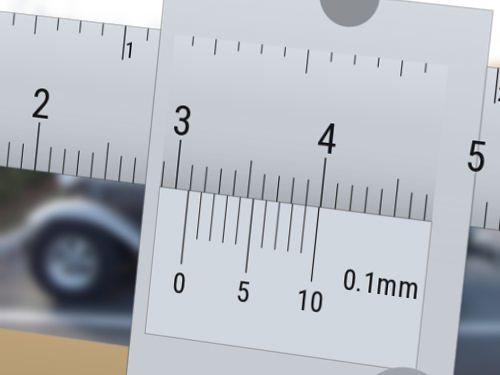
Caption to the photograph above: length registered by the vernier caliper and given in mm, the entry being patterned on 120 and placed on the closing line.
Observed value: 30.9
